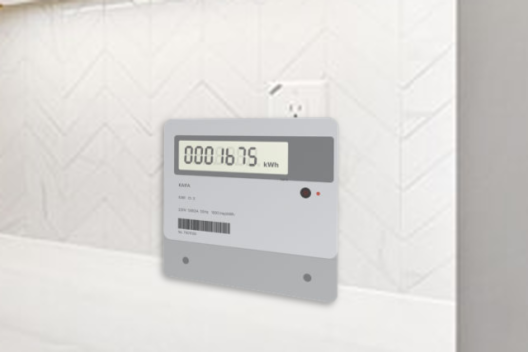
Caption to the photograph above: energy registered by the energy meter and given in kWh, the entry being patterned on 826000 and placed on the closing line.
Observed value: 1675
